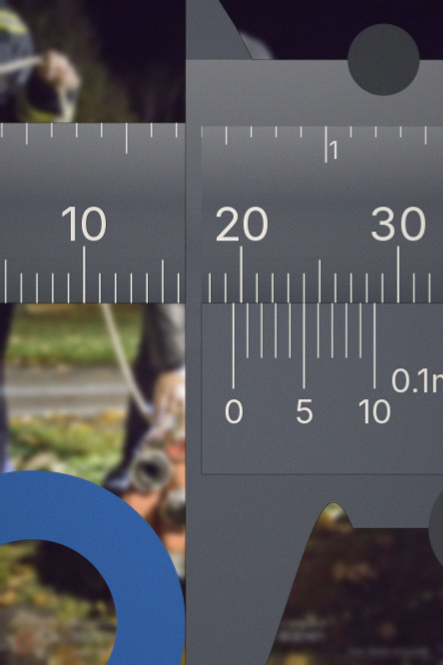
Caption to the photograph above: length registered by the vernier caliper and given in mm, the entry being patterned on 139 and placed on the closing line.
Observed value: 19.5
